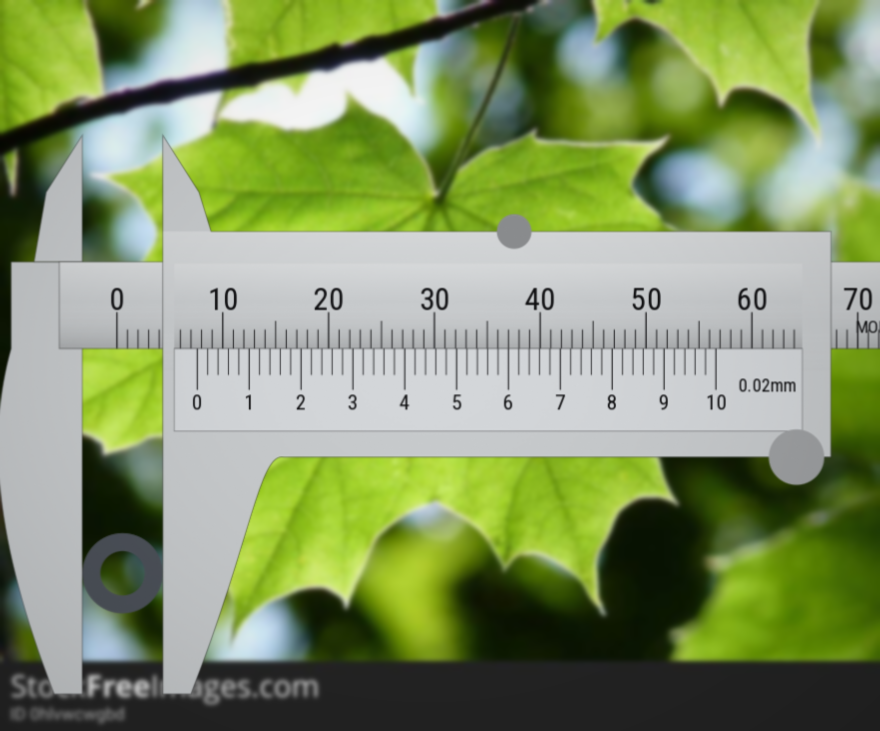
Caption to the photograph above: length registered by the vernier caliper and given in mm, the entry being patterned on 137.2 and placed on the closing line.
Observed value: 7.6
